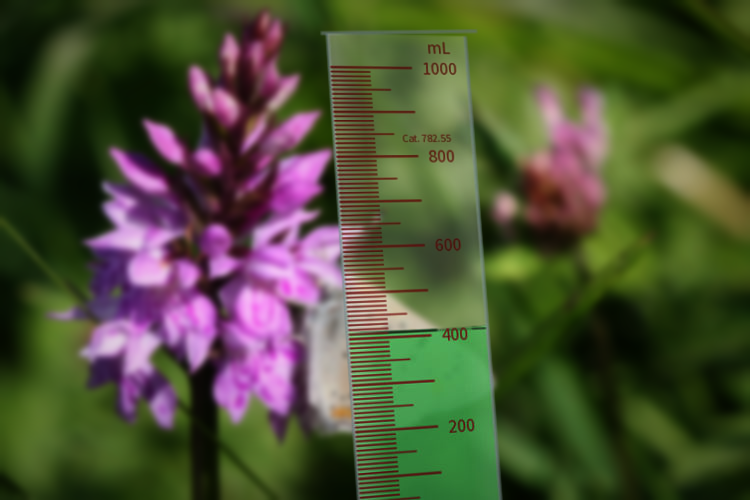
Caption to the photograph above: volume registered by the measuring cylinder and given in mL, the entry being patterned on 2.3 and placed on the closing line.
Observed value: 410
